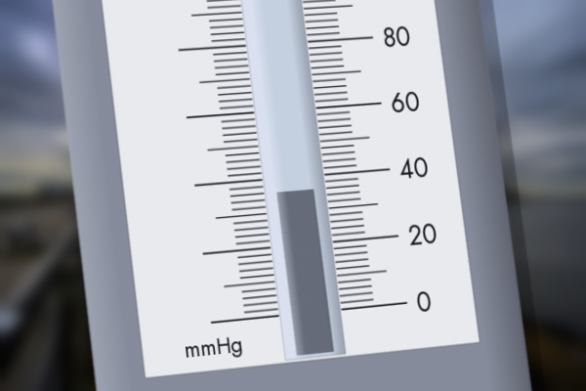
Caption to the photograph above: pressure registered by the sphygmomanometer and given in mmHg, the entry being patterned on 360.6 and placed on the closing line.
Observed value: 36
